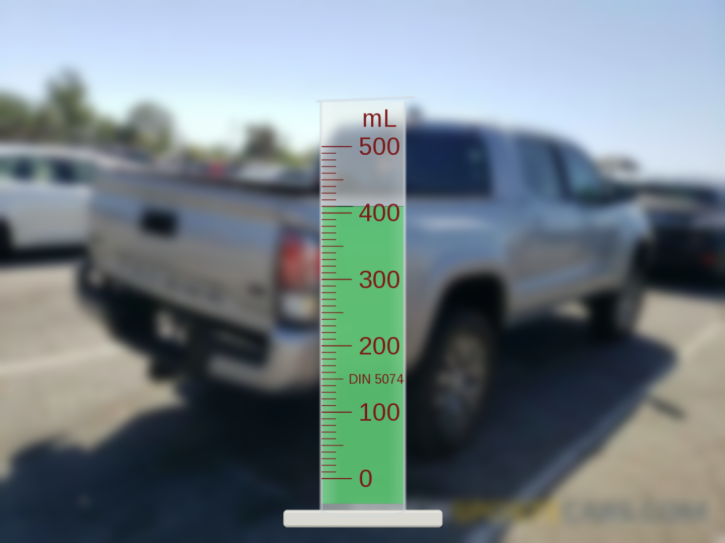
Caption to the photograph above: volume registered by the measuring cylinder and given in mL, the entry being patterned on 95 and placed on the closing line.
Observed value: 410
